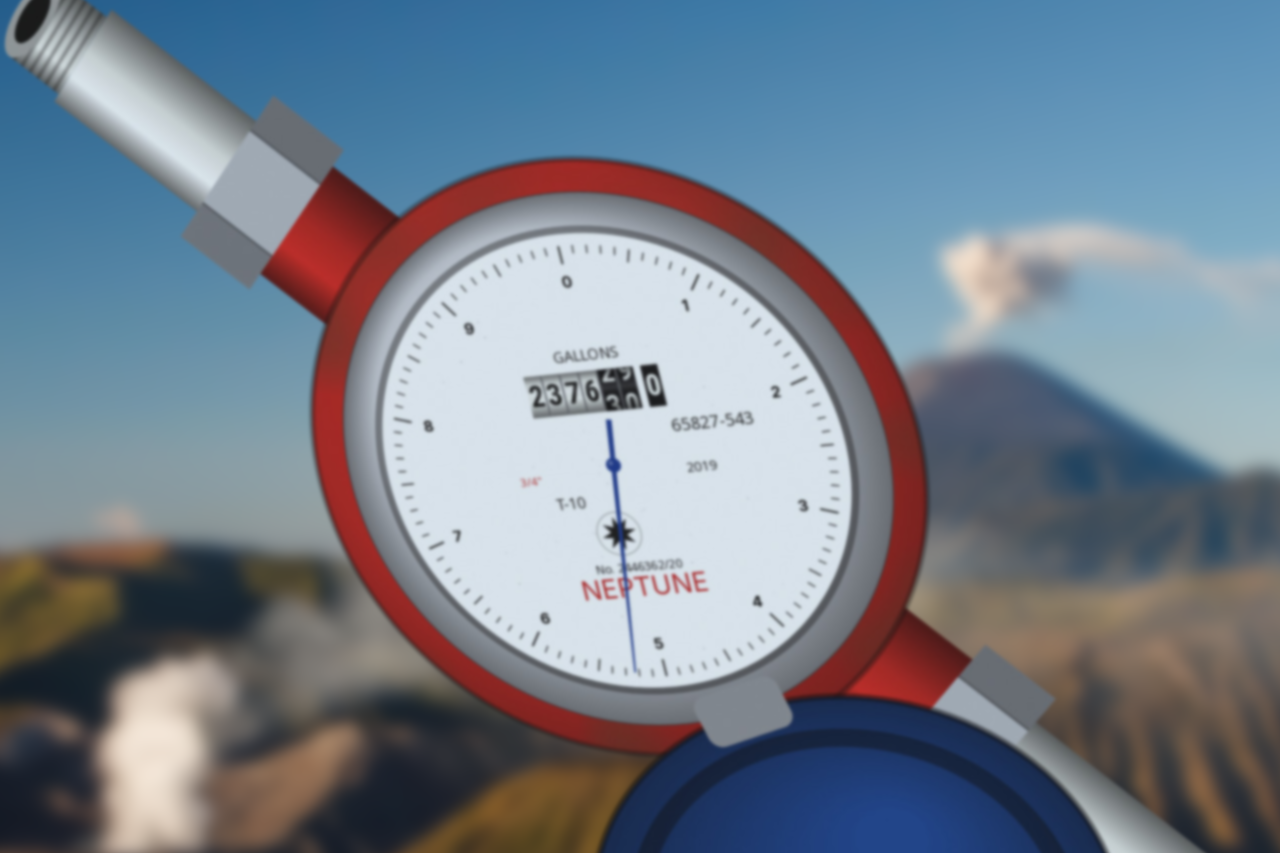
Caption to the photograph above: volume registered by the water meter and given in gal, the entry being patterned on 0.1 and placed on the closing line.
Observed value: 2376295.2
